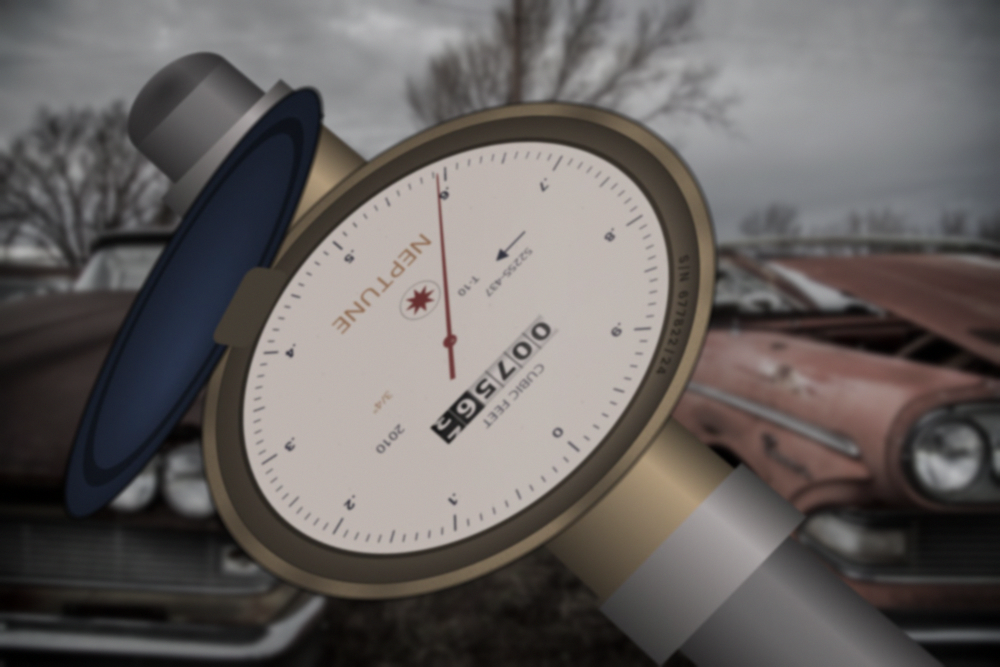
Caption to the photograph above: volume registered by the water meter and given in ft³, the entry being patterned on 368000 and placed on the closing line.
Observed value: 7562.59
